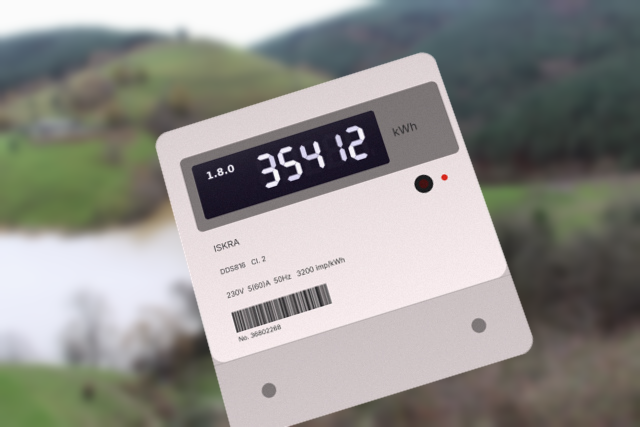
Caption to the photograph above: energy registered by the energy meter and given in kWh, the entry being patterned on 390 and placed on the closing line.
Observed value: 35412
